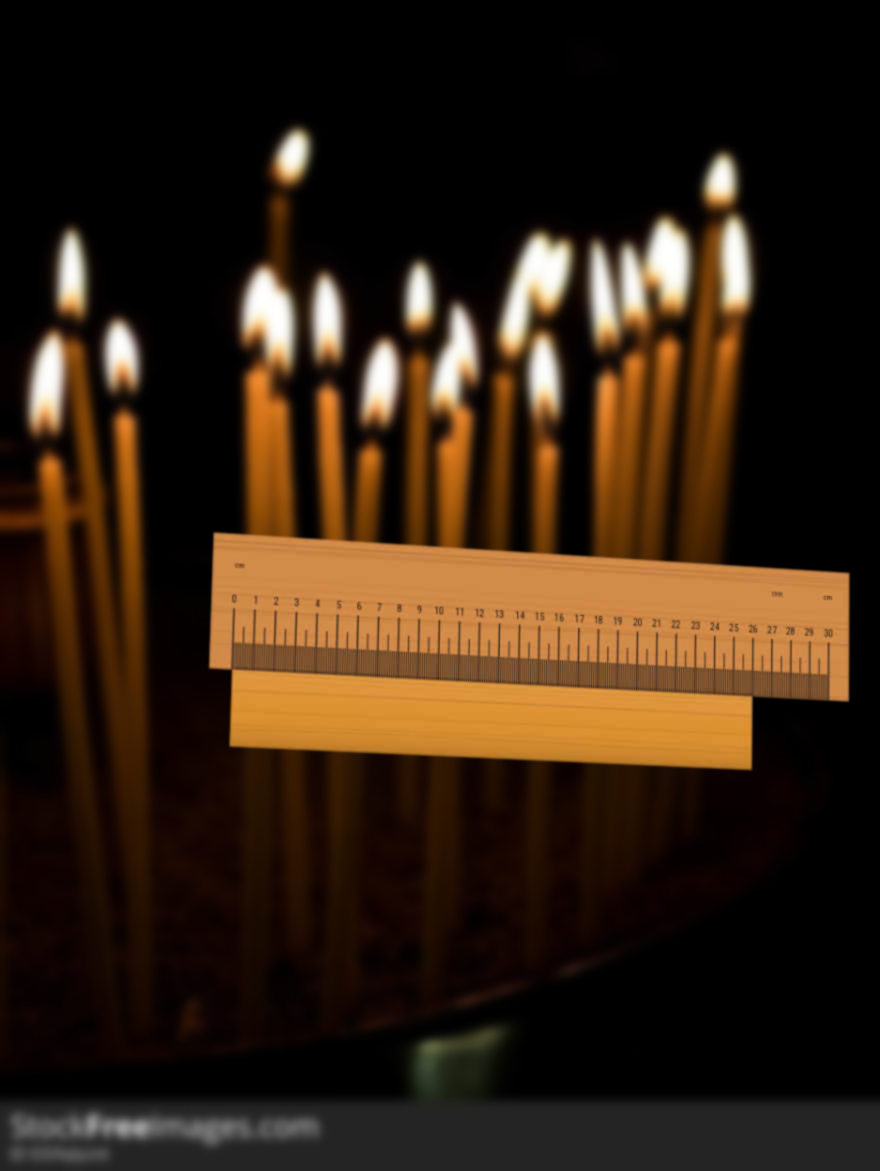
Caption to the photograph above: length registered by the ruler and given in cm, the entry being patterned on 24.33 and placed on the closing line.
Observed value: 26
